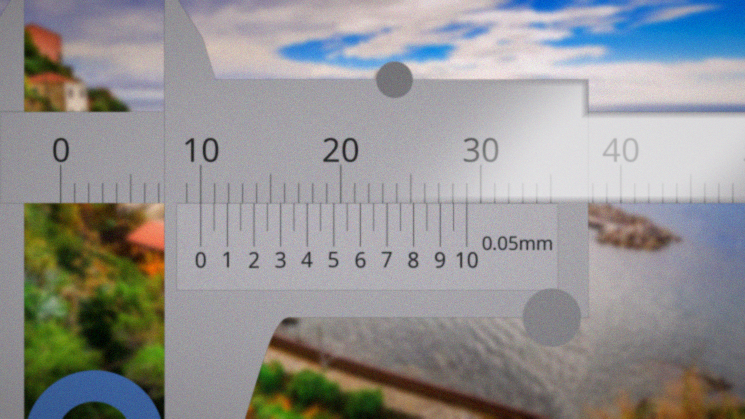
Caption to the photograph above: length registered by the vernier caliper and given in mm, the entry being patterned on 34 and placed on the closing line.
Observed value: 10.0
